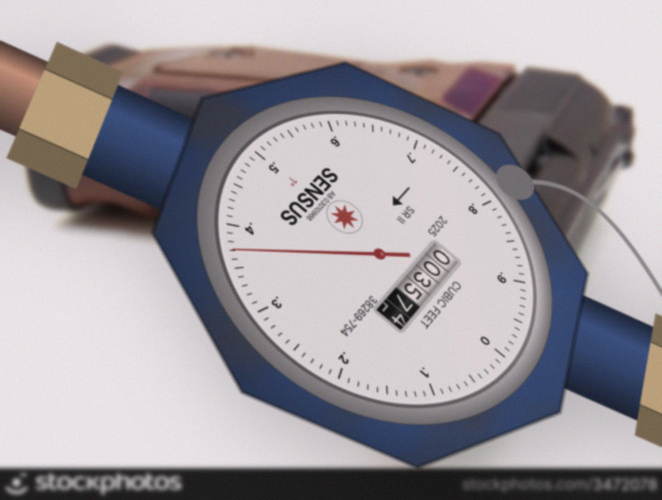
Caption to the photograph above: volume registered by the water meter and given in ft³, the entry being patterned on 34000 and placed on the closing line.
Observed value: 3574.37
